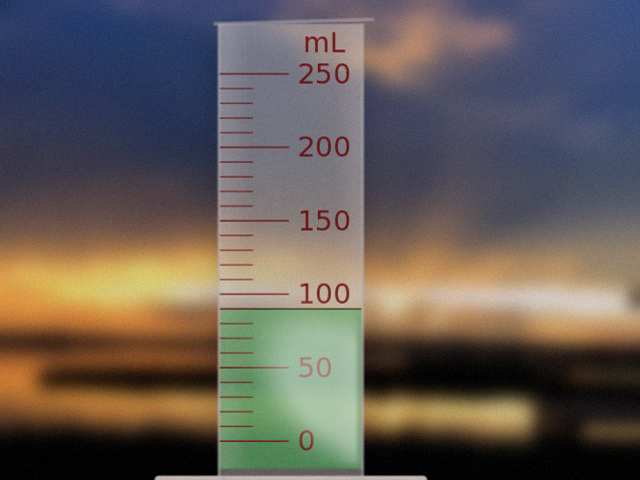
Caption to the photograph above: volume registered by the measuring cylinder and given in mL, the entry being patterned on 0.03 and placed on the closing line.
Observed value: 90
